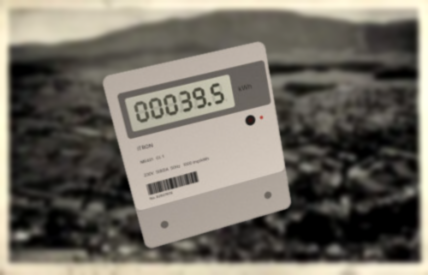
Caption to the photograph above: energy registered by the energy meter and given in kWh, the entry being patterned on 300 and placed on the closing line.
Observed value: 39.5
